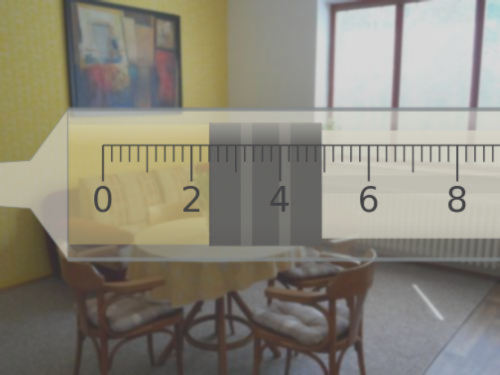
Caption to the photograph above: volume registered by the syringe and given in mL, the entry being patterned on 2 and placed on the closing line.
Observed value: 2.4
